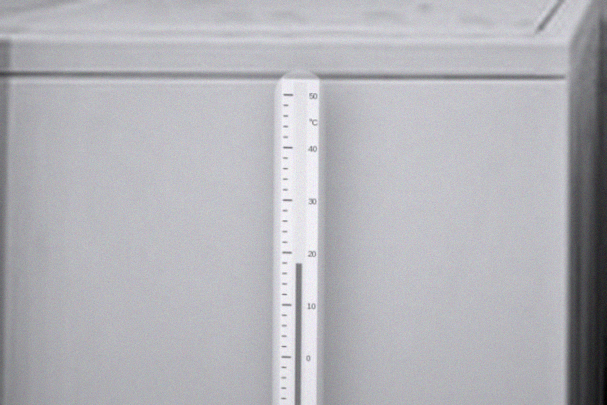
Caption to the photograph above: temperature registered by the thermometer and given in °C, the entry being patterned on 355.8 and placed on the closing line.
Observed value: 18
